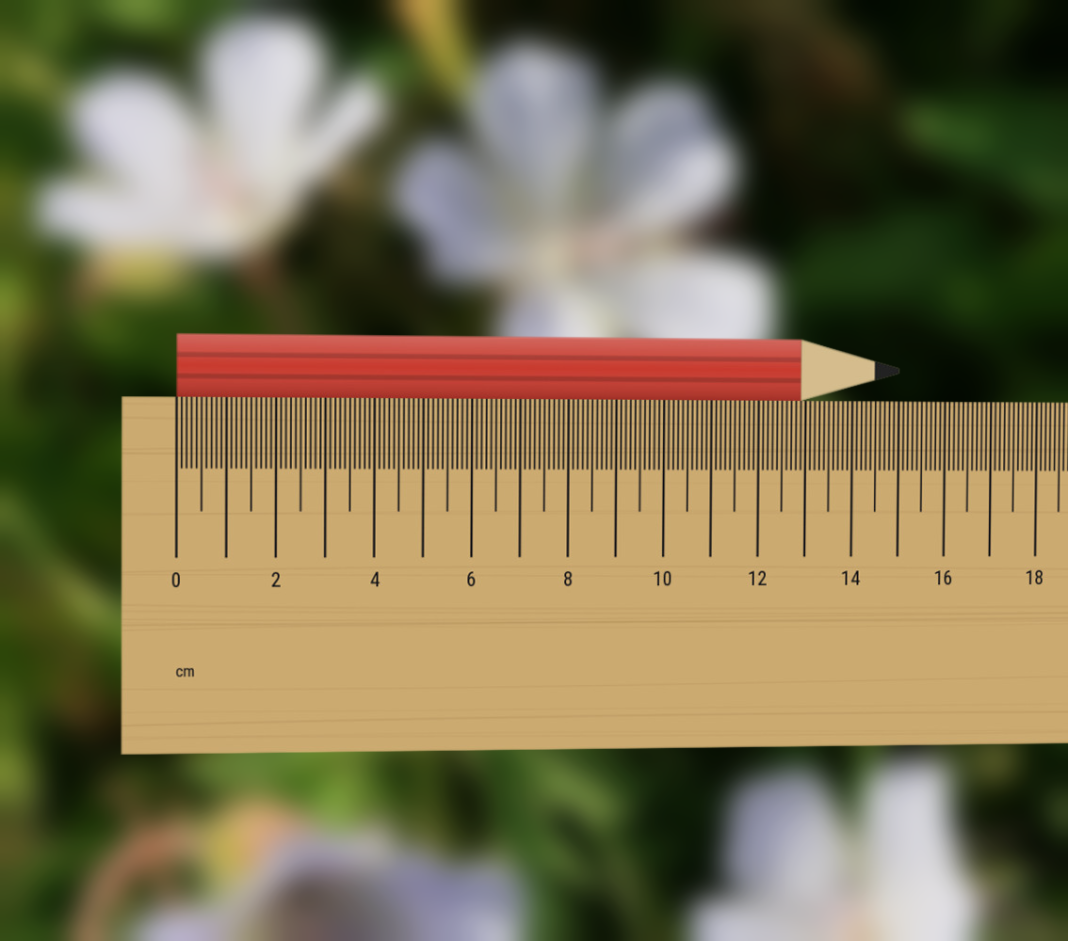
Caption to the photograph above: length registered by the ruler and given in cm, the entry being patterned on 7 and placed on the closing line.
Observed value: 15
